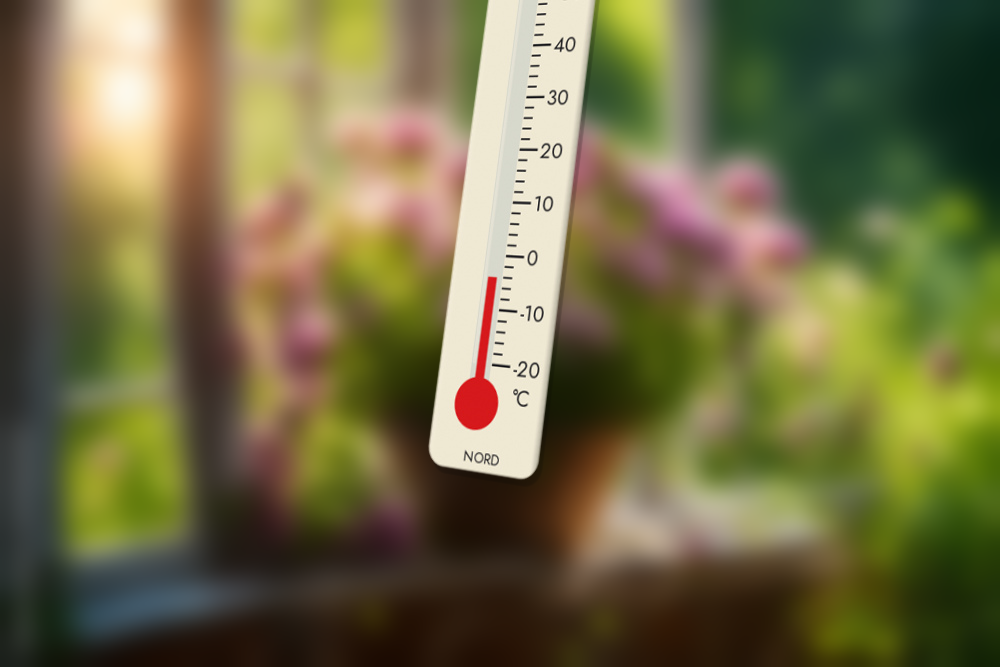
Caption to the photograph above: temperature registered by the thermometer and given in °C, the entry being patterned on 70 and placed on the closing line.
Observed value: -4
